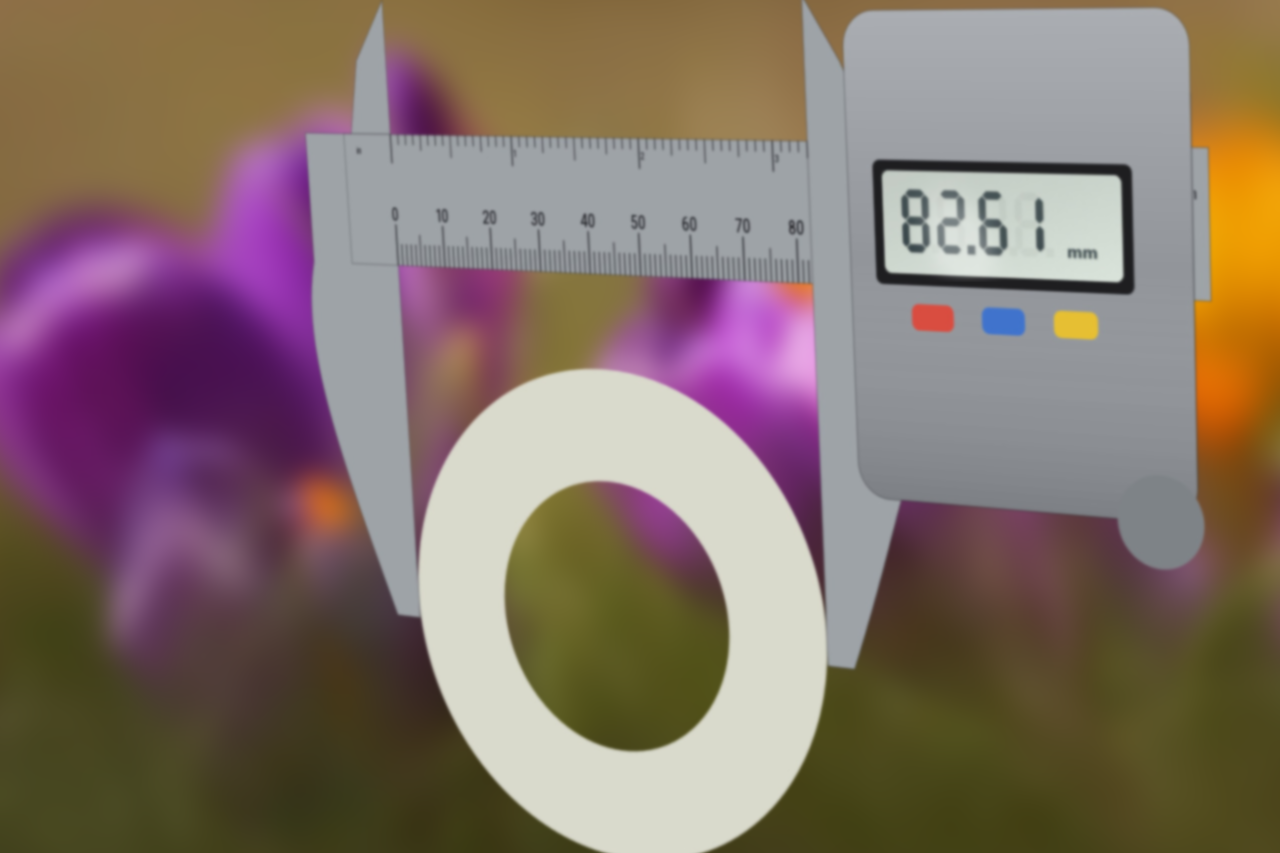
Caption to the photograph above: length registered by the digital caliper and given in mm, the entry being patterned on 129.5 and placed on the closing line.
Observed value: 82.61
